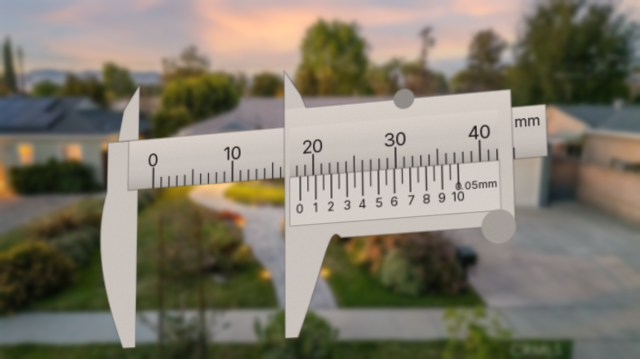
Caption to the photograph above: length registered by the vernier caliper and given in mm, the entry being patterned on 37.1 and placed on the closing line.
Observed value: 18.4
